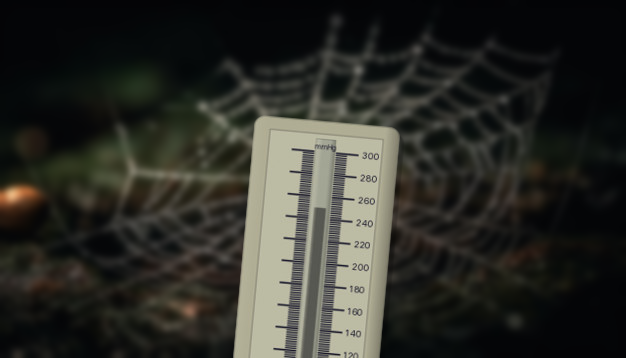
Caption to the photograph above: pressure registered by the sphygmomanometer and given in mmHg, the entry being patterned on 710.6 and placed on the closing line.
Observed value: 250
